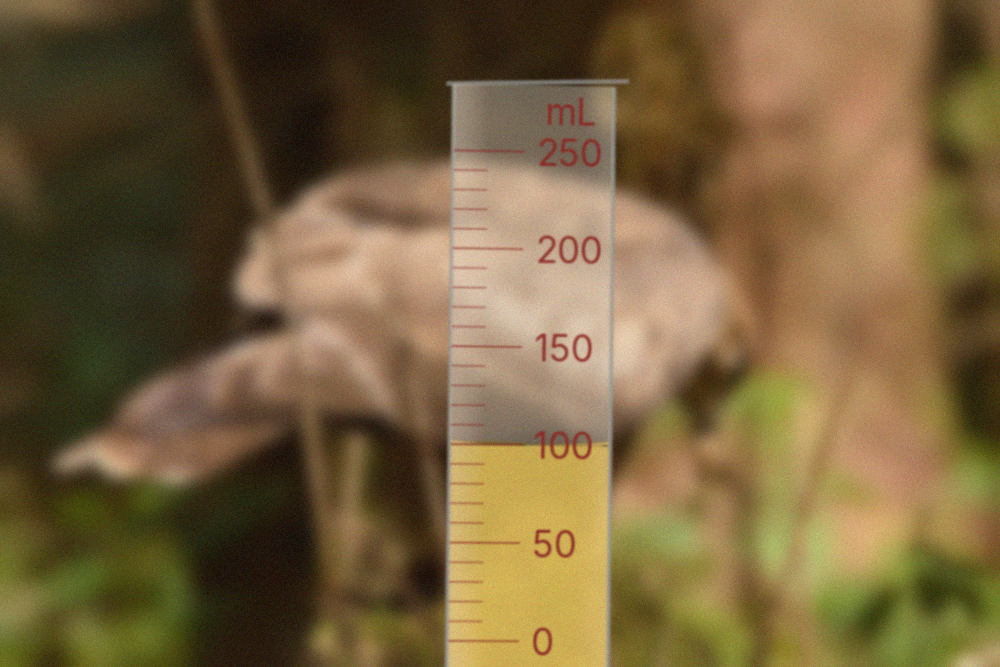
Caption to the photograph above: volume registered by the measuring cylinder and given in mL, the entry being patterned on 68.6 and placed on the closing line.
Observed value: 100
